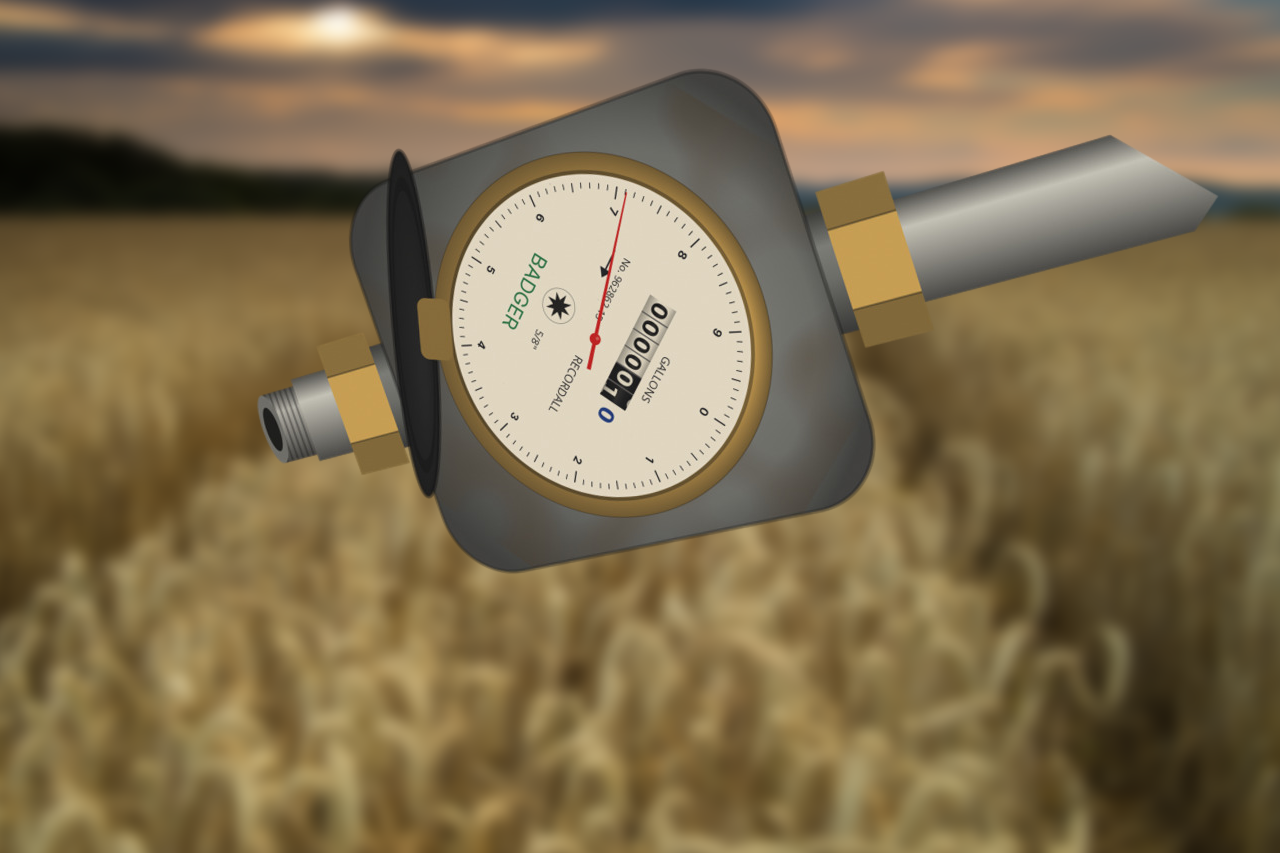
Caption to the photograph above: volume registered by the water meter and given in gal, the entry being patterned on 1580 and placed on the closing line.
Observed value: 7.1
